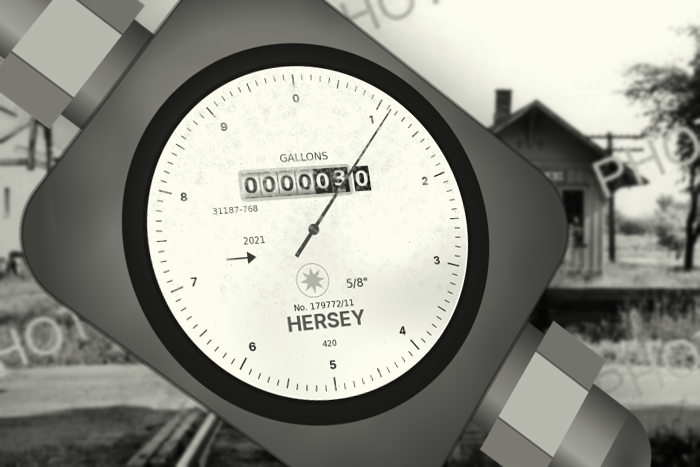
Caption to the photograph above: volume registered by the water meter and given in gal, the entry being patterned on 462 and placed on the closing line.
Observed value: 31.1
